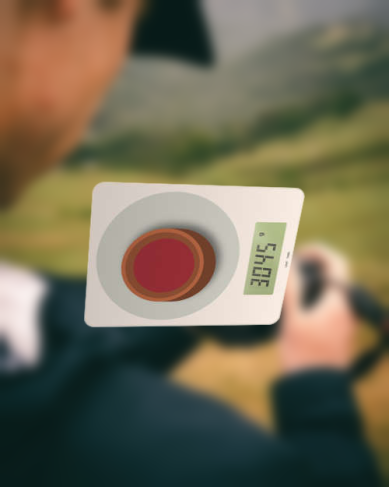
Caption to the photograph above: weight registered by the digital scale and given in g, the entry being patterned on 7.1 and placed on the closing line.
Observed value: 3045
